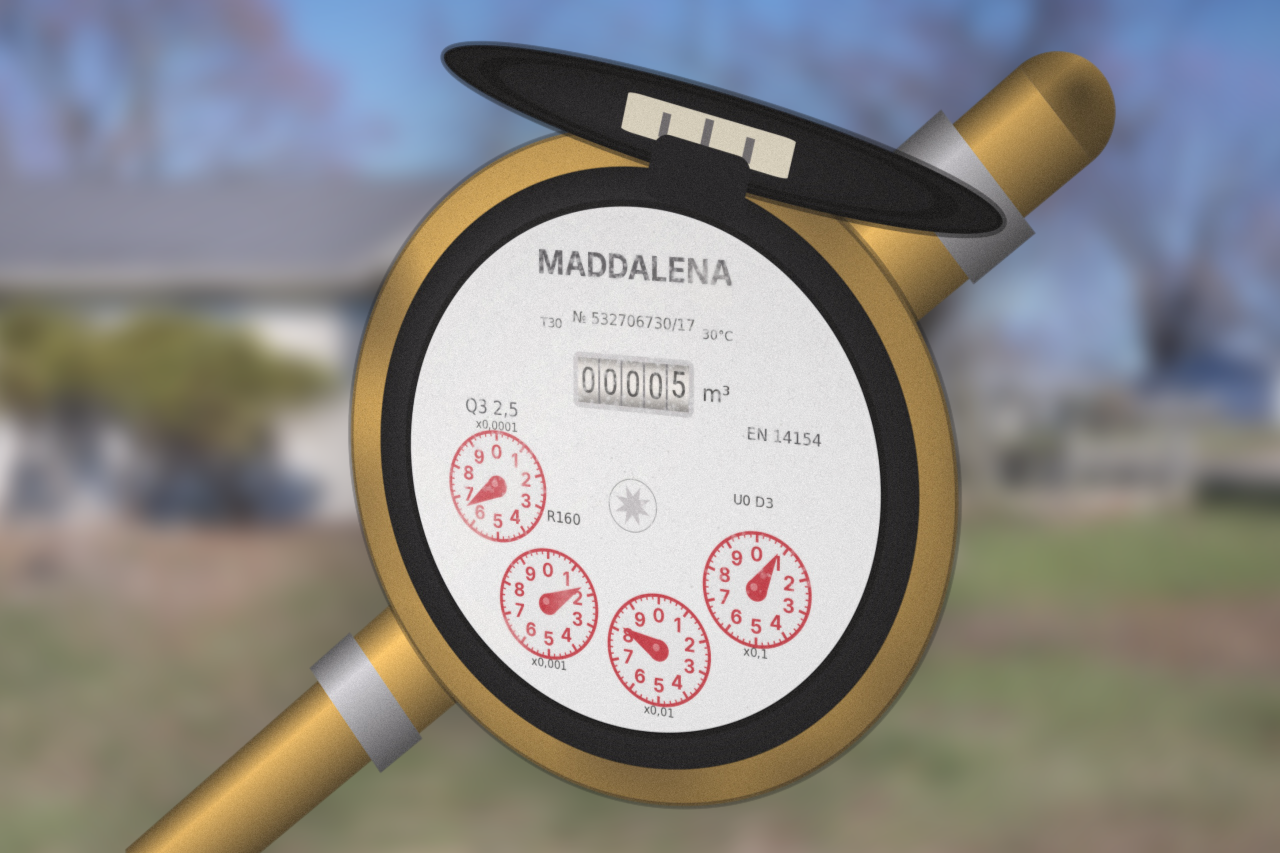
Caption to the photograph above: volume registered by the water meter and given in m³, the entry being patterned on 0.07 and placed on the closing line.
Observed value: 5.0816
